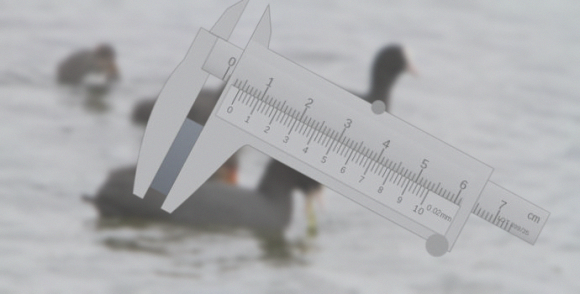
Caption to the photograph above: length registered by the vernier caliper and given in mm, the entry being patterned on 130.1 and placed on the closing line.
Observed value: 4.5
